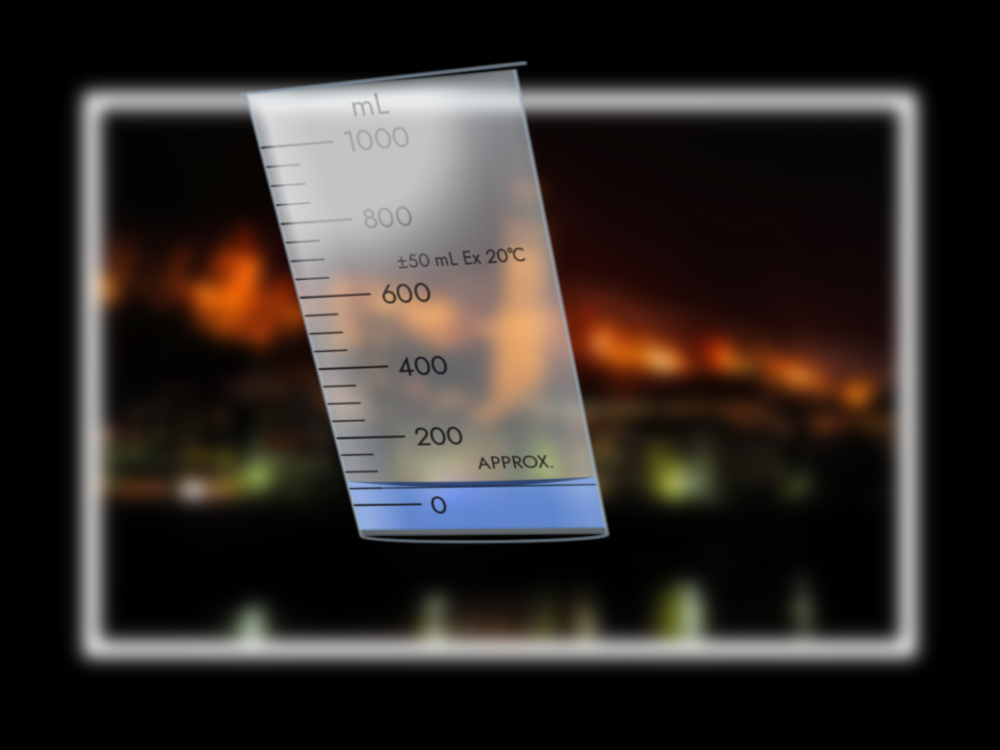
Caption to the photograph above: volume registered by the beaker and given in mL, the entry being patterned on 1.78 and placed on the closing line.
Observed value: 50
